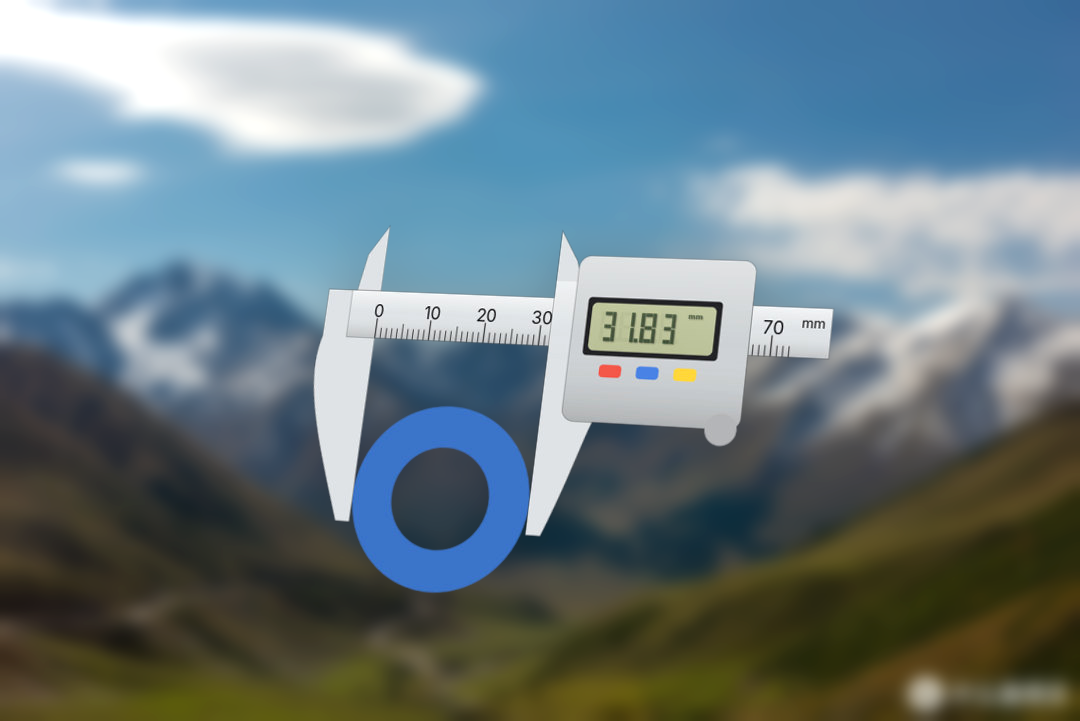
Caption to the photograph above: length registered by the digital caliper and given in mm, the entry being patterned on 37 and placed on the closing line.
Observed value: 31.83
